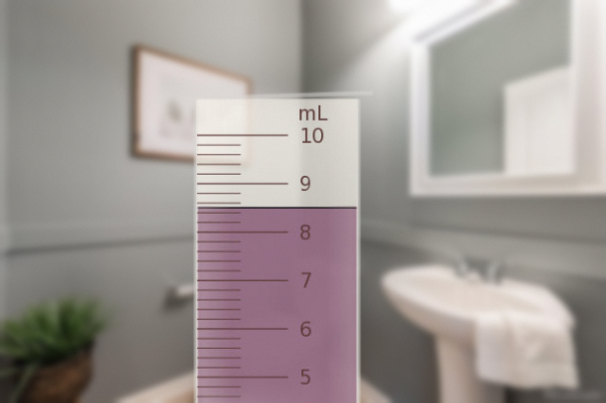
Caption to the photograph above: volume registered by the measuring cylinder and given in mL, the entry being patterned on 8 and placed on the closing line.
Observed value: 8.5
